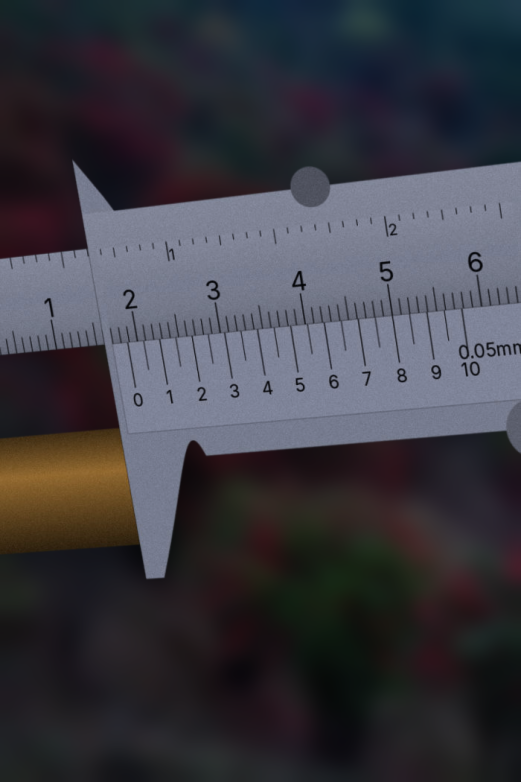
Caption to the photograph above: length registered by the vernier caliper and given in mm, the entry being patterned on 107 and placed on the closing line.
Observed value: 18.8
